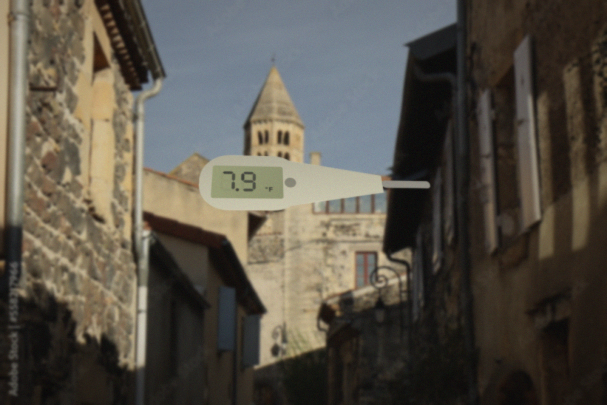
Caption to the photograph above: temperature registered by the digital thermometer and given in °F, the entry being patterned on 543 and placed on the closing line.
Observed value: 7.9
